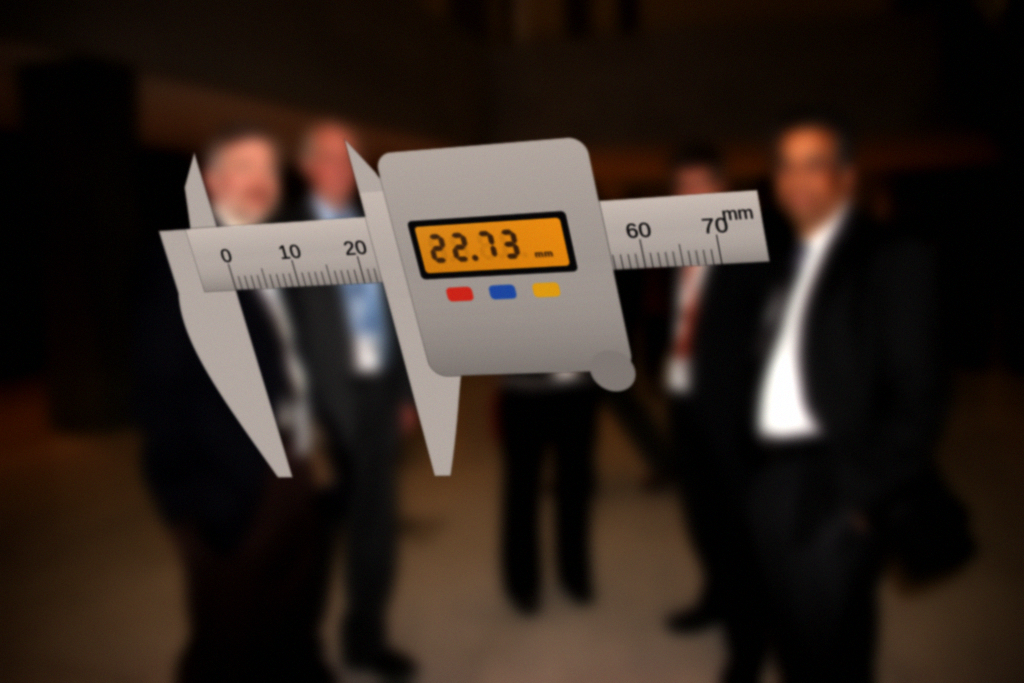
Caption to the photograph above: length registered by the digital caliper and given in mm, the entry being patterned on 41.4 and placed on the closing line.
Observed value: 22.73
